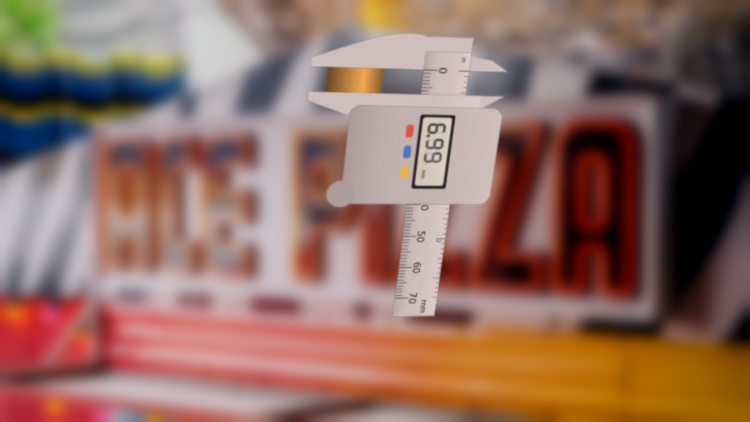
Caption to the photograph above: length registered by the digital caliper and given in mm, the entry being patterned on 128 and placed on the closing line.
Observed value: 6.99
